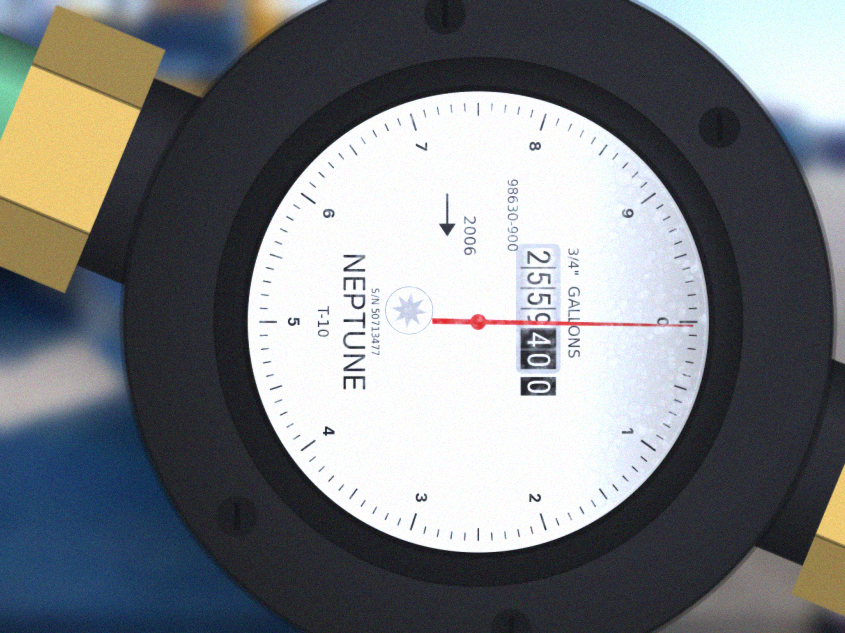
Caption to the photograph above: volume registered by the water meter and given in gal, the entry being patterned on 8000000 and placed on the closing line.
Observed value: 2559400.0
